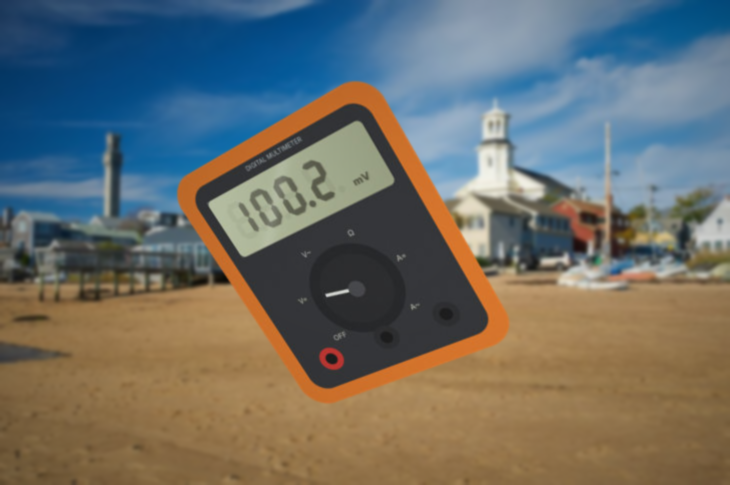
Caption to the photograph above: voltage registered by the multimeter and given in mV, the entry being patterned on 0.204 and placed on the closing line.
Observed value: 100.2
